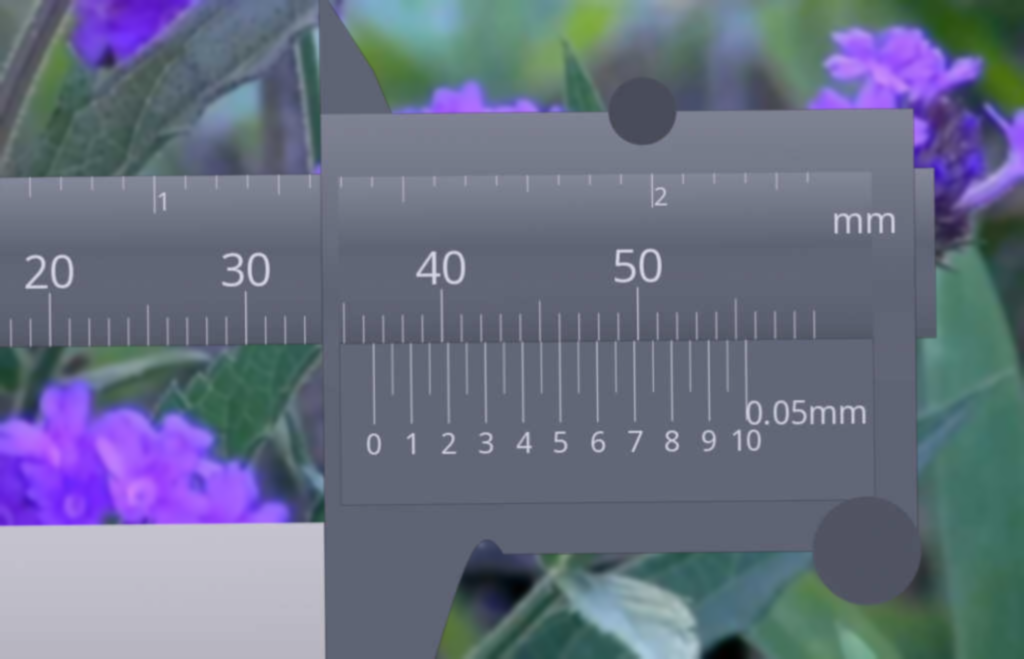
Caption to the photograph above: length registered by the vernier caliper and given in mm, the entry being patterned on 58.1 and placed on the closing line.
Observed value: 36.5
